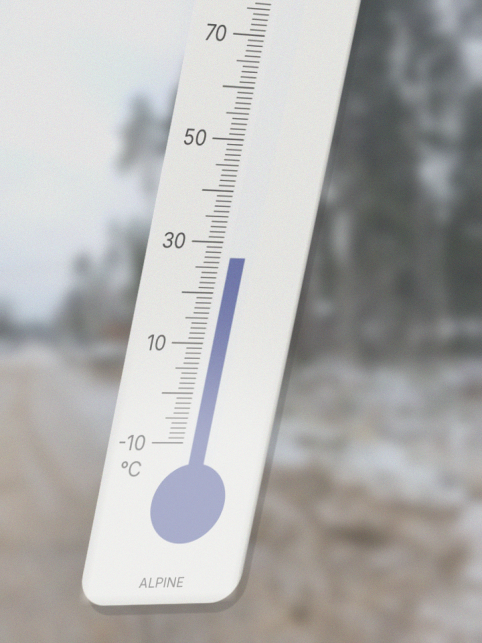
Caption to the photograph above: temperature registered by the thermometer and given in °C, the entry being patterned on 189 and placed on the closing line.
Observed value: 27
